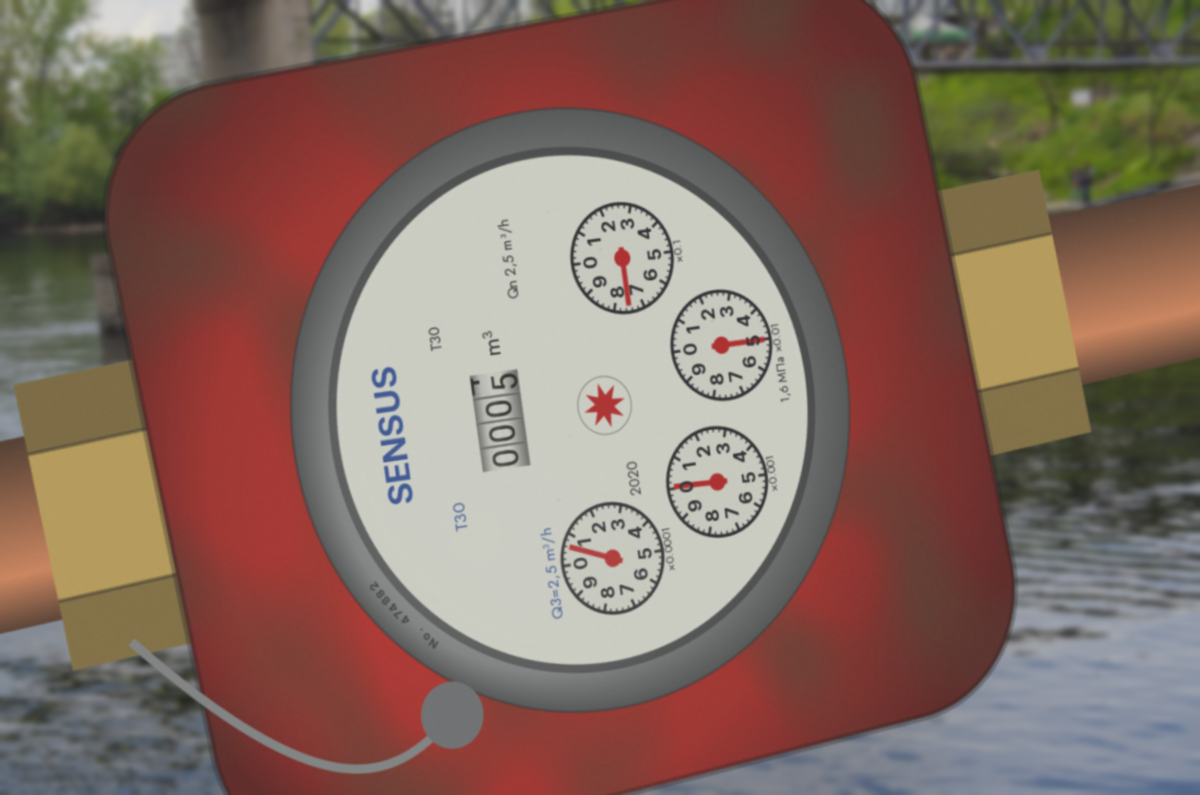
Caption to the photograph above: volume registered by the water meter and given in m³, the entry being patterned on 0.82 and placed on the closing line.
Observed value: 4.7500
